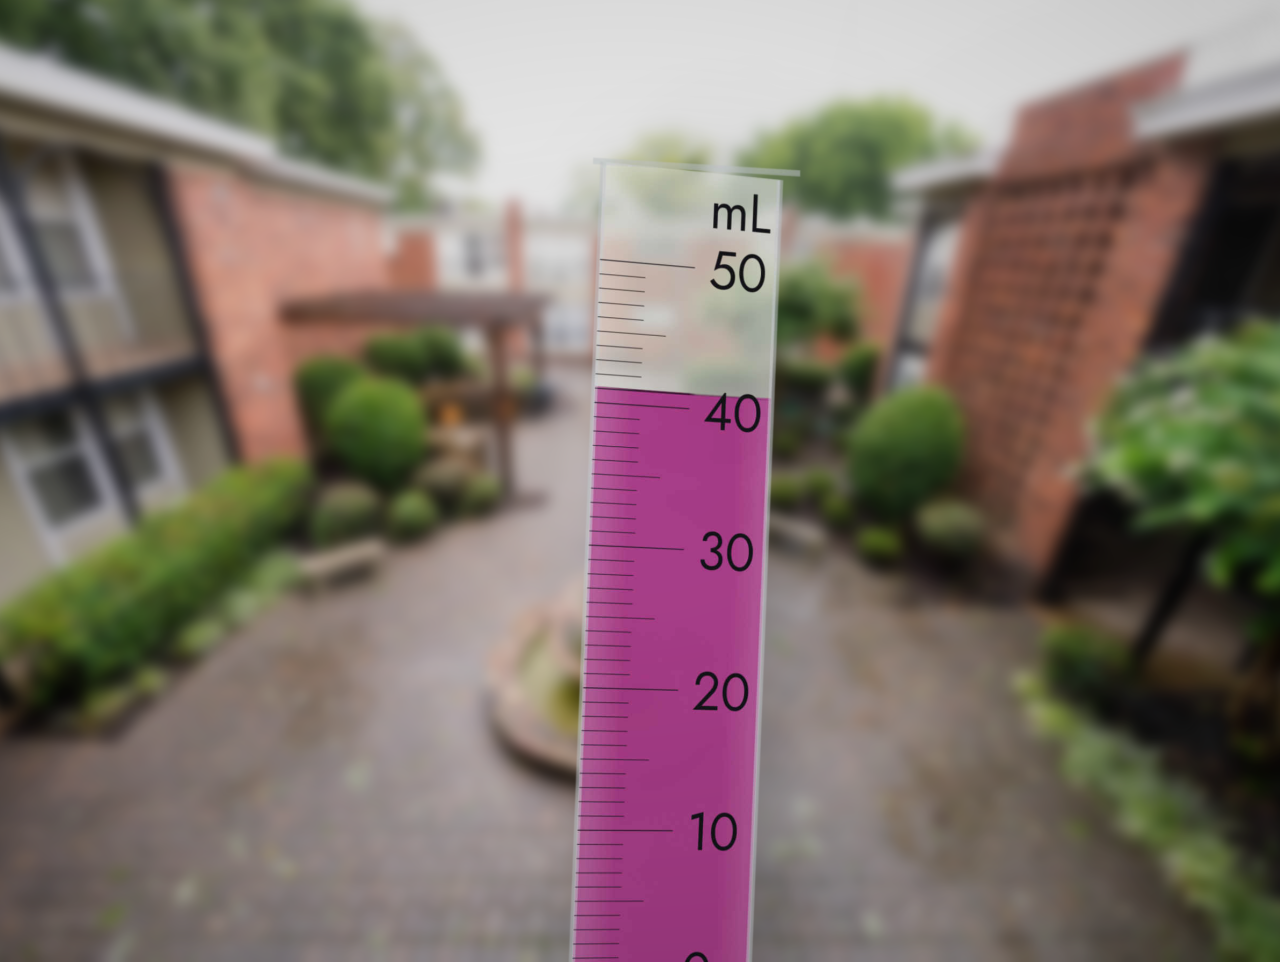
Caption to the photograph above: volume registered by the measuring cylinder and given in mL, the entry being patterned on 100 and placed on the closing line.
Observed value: 41
